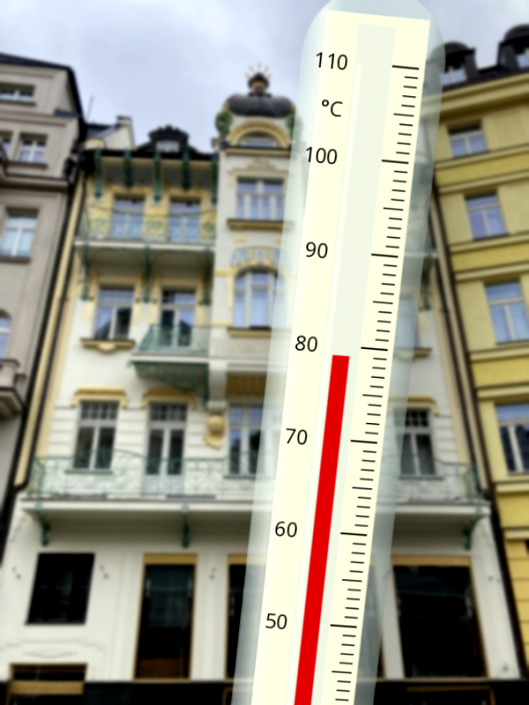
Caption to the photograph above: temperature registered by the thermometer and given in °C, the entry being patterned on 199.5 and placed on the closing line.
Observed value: 79
